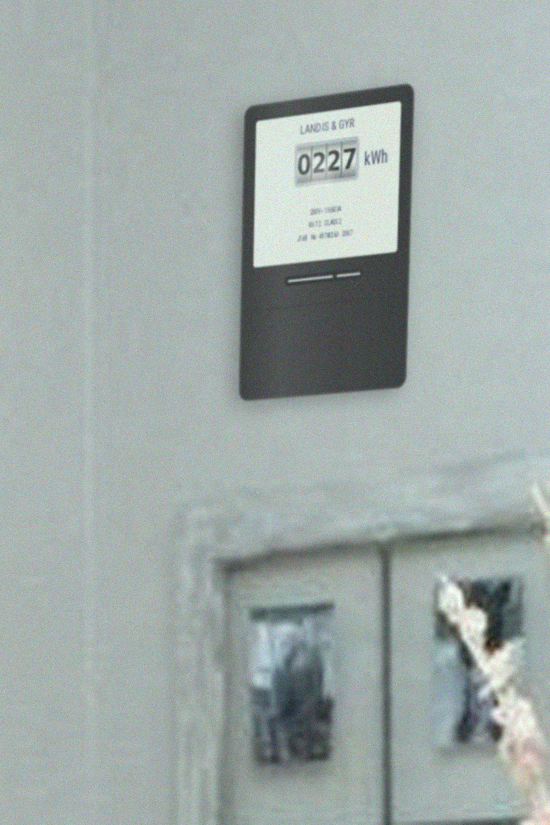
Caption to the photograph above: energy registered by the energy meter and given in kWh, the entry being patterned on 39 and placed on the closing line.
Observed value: 227
